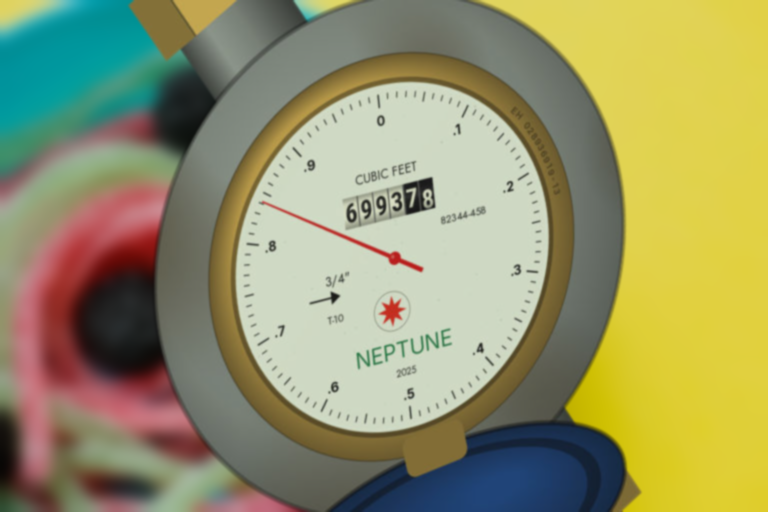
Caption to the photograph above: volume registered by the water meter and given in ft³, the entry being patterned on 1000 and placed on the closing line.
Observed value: 699377.84
